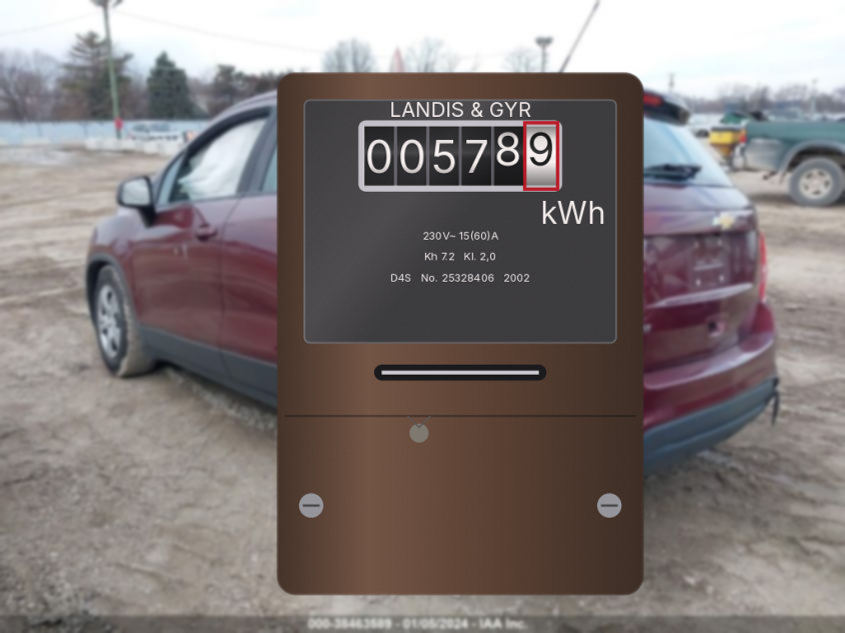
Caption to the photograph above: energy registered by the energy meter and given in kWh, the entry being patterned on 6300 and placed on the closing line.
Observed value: 578.9
